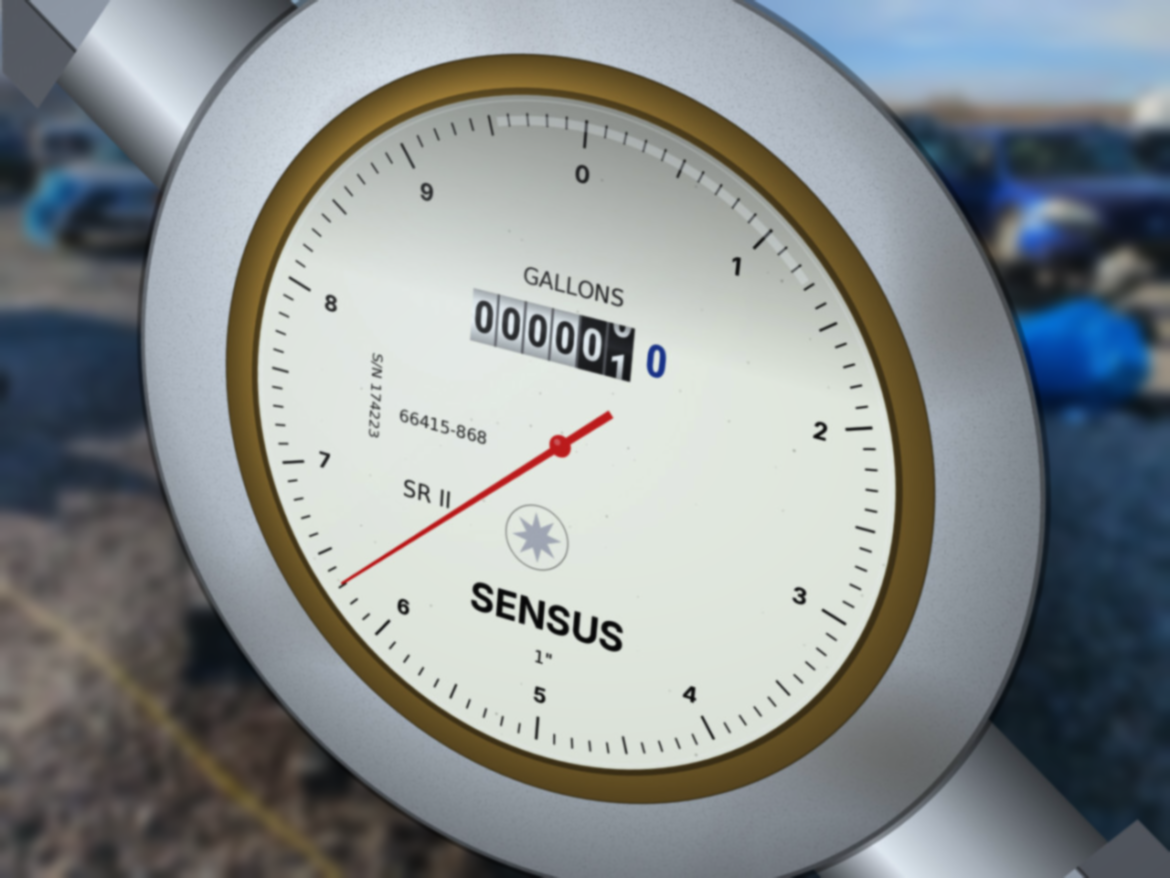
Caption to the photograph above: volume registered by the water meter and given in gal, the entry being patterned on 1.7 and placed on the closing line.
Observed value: 6.3
